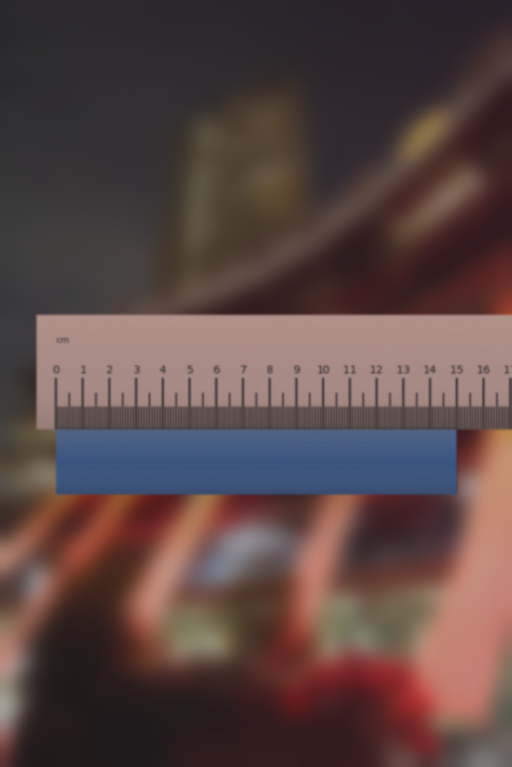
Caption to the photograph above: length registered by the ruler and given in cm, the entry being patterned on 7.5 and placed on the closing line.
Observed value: 15
